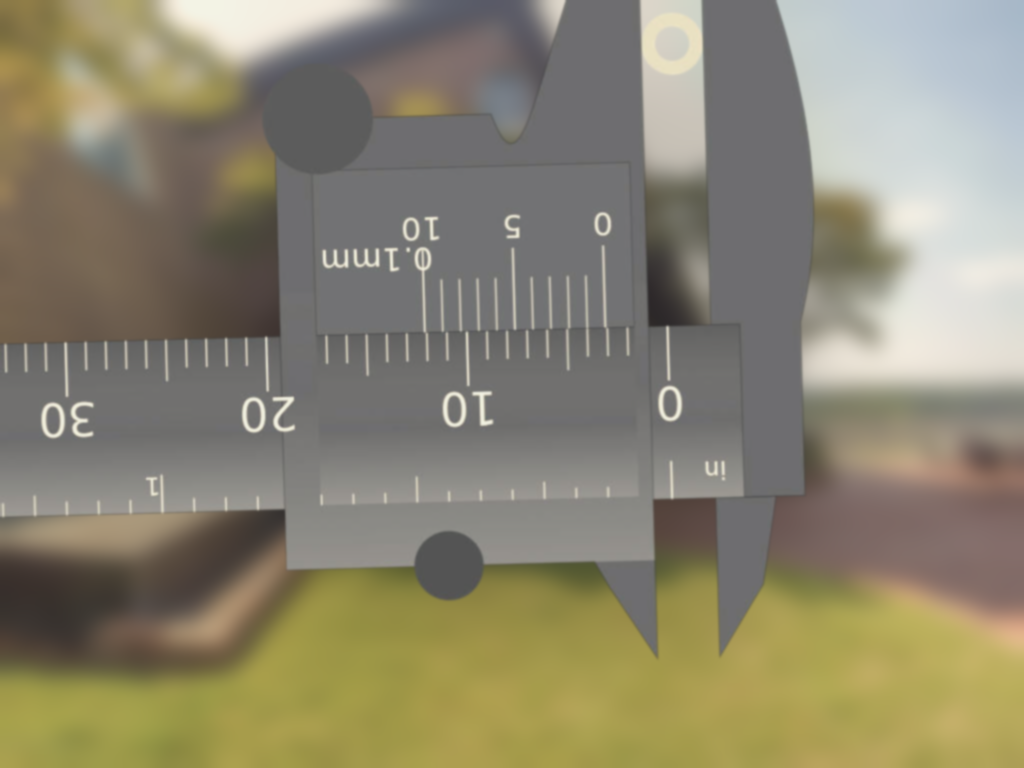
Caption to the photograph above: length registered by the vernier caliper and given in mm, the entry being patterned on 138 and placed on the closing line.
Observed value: 3.1
